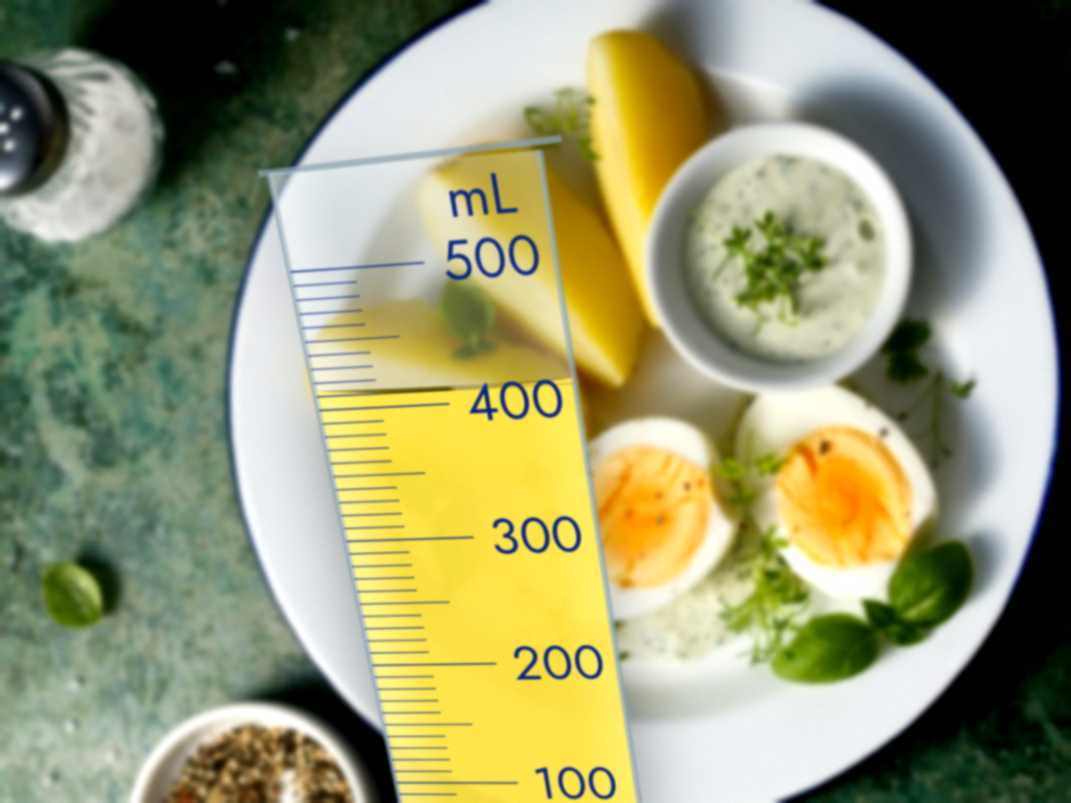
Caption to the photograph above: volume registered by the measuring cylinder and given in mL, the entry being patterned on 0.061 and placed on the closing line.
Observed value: 410
